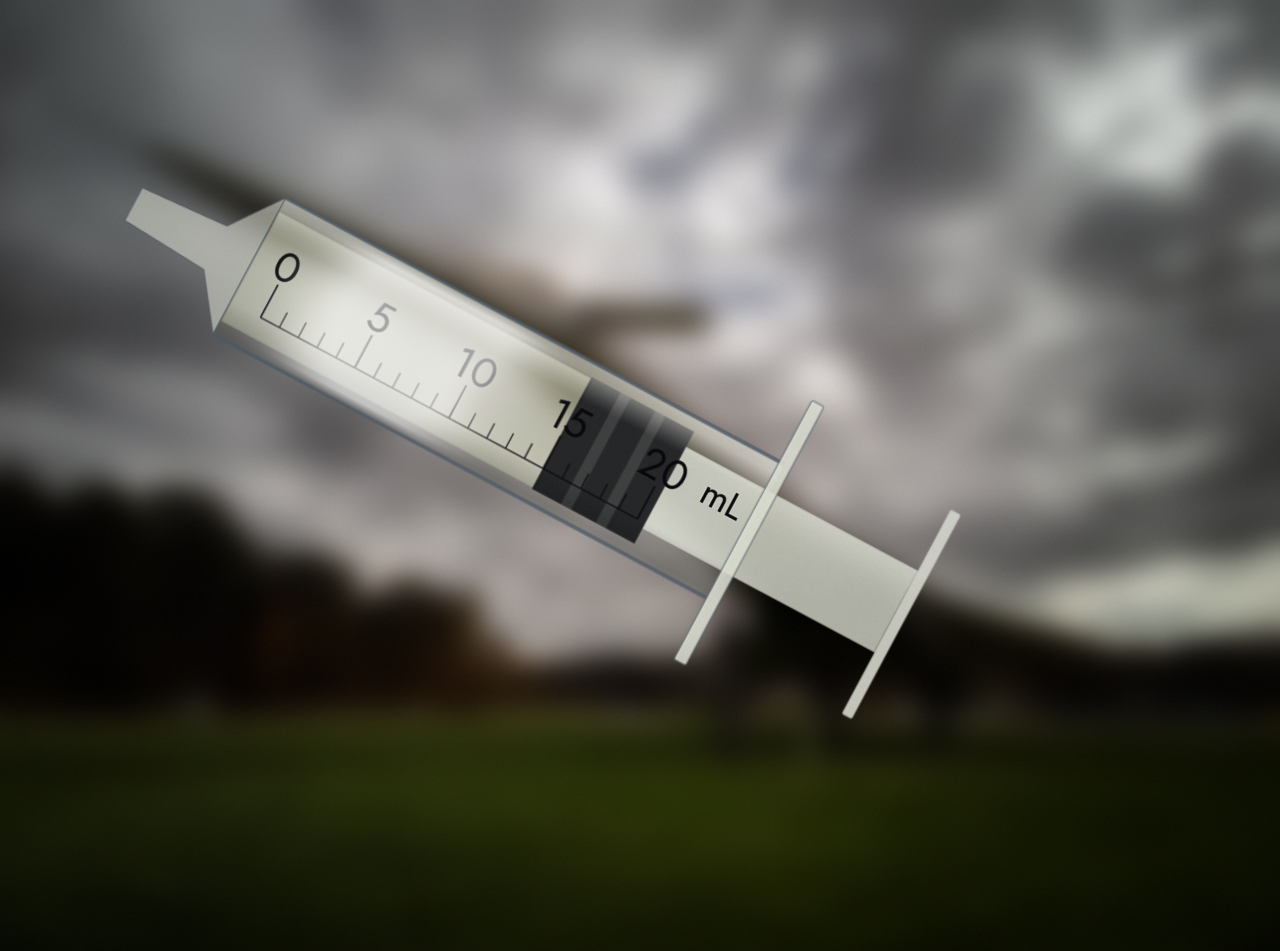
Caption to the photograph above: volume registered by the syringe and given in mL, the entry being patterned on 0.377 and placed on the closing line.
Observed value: 15
